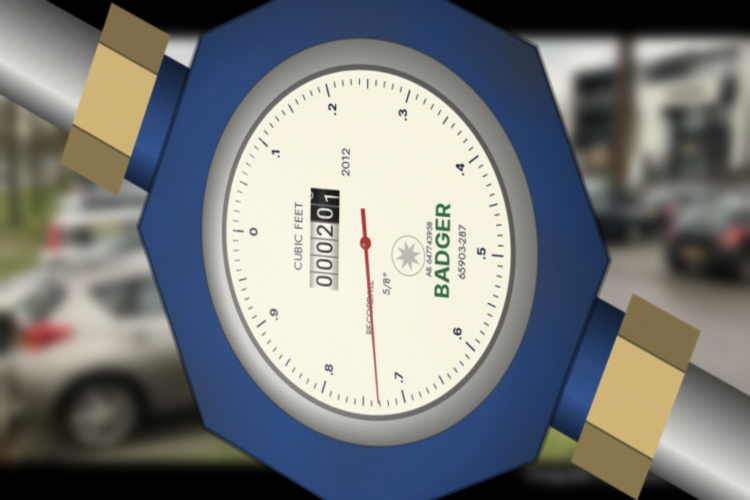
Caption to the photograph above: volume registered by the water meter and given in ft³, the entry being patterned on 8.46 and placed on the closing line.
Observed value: 200.73
